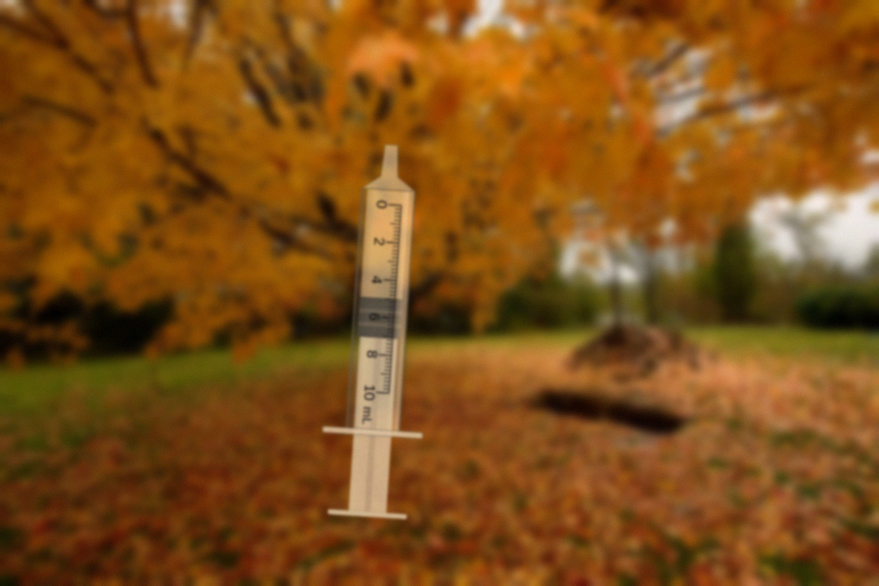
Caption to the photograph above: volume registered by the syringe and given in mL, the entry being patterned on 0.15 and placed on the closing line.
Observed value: 5
